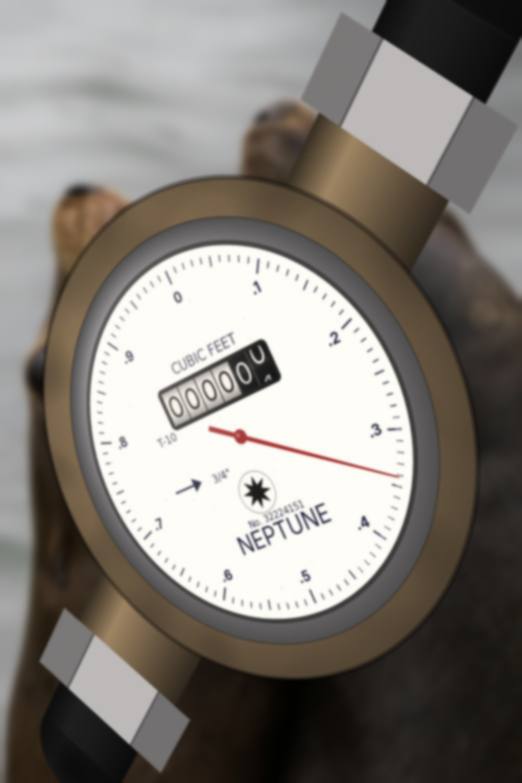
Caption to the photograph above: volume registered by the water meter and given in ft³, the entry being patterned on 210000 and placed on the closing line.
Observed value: 0.34
